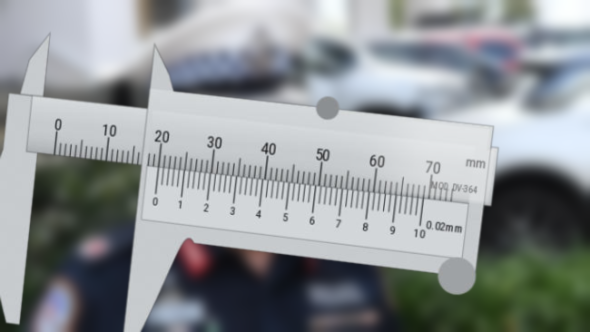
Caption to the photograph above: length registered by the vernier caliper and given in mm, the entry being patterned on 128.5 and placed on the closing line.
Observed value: 20.0
